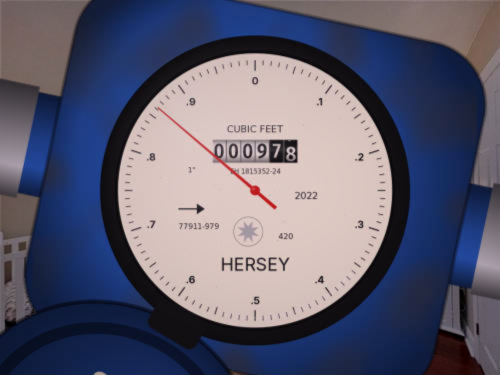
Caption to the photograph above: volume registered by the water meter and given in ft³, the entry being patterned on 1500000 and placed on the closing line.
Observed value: 977.86
